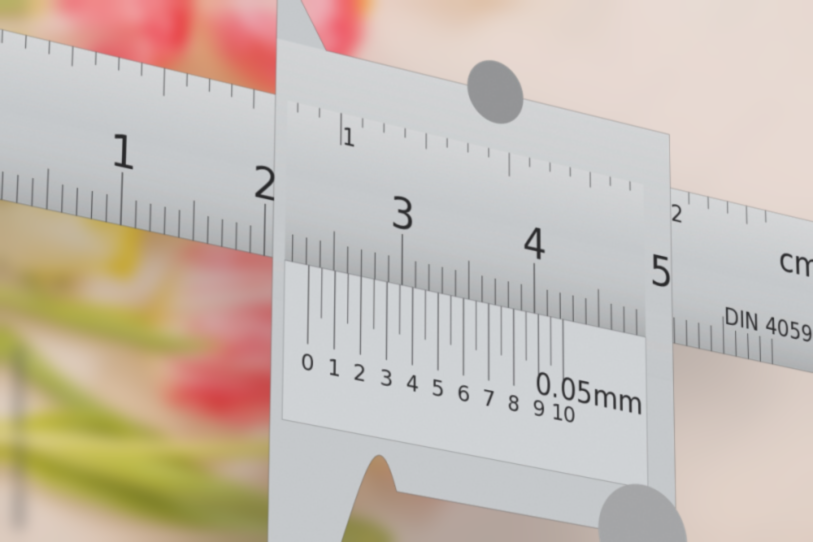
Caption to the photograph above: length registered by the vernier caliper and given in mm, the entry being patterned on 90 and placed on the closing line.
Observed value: 23.2
